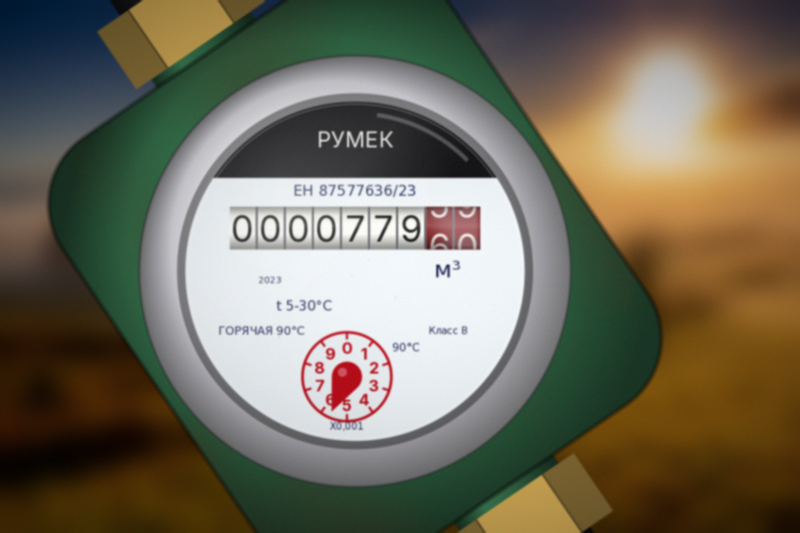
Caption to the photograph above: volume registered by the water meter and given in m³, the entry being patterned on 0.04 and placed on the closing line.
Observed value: 779.595
